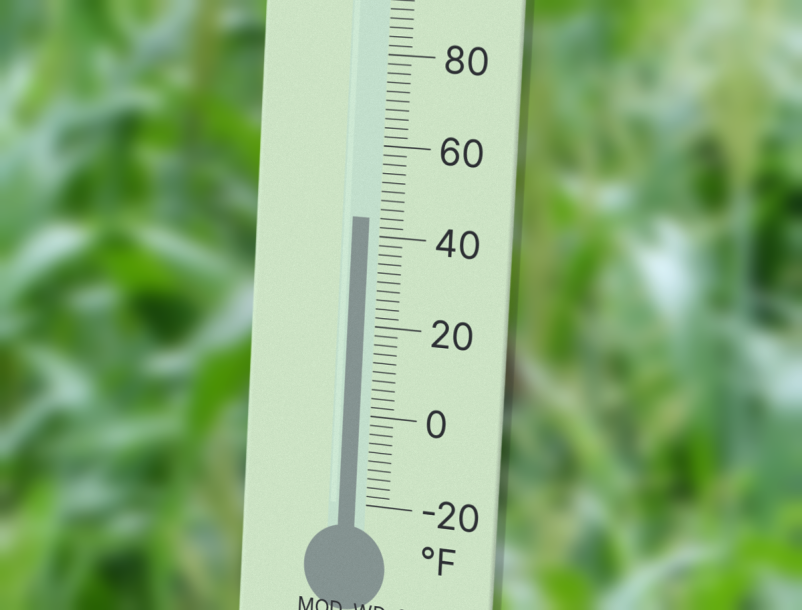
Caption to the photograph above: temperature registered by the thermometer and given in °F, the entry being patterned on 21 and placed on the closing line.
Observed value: 44
